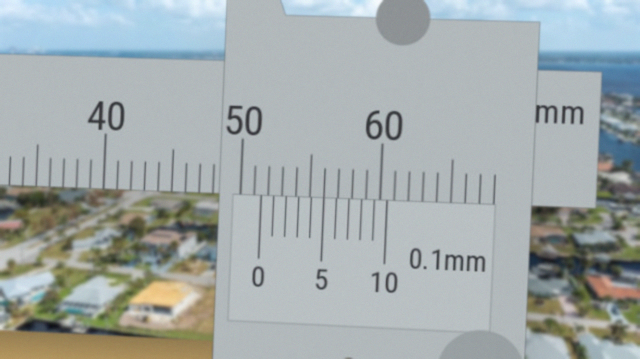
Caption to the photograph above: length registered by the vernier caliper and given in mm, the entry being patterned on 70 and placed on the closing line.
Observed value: 51.5
